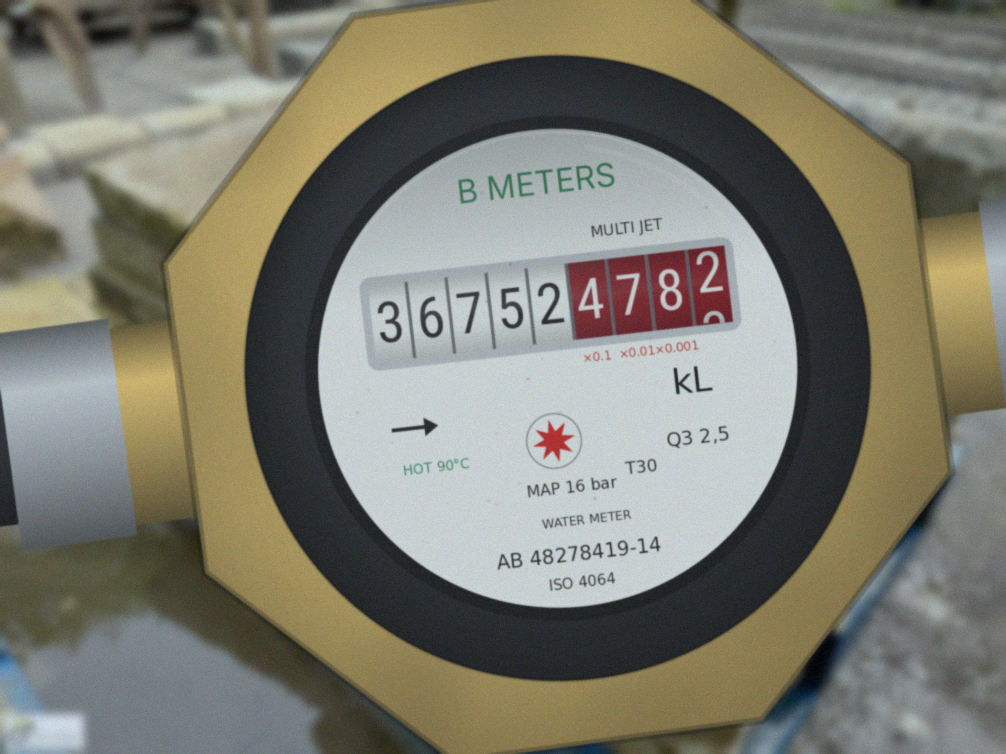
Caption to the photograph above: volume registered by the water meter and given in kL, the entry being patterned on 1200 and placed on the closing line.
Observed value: 36752.4782
